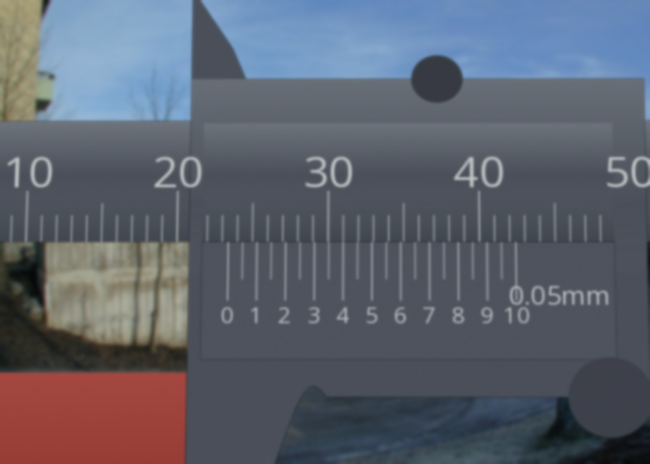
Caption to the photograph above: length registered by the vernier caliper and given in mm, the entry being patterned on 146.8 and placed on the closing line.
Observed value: 23.4
